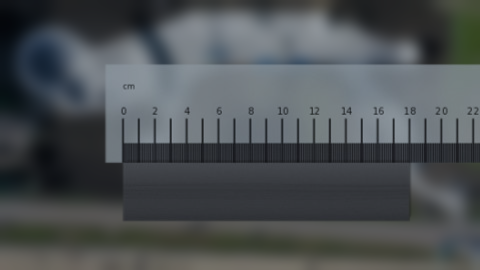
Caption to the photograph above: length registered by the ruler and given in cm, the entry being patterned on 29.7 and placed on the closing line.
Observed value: 18
